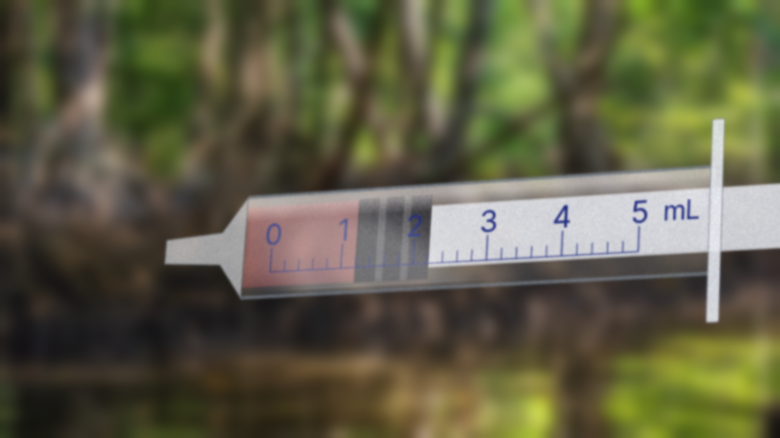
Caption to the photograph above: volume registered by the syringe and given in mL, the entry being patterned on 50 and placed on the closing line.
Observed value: 1.2
